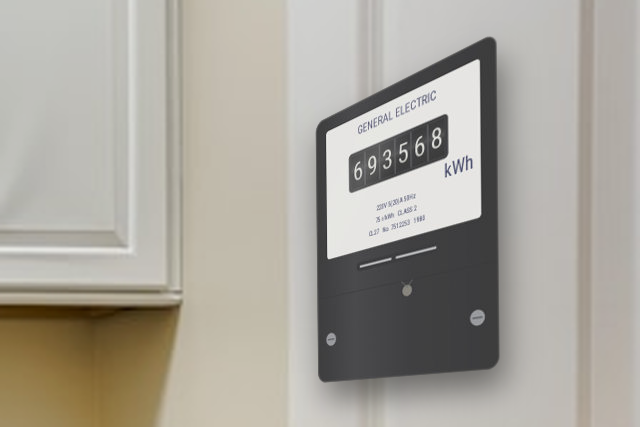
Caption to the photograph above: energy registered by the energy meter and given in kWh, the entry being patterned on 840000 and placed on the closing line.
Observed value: 693568
